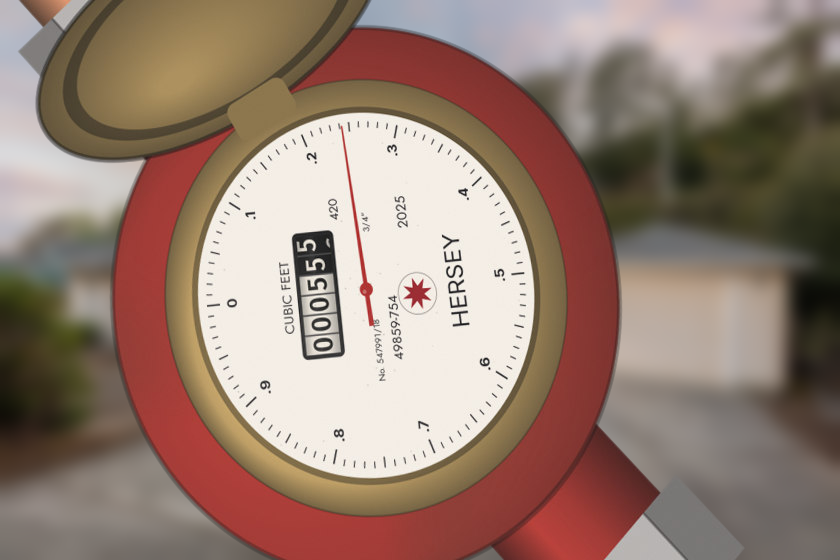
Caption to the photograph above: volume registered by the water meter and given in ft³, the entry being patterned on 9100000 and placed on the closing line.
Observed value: 555.24
